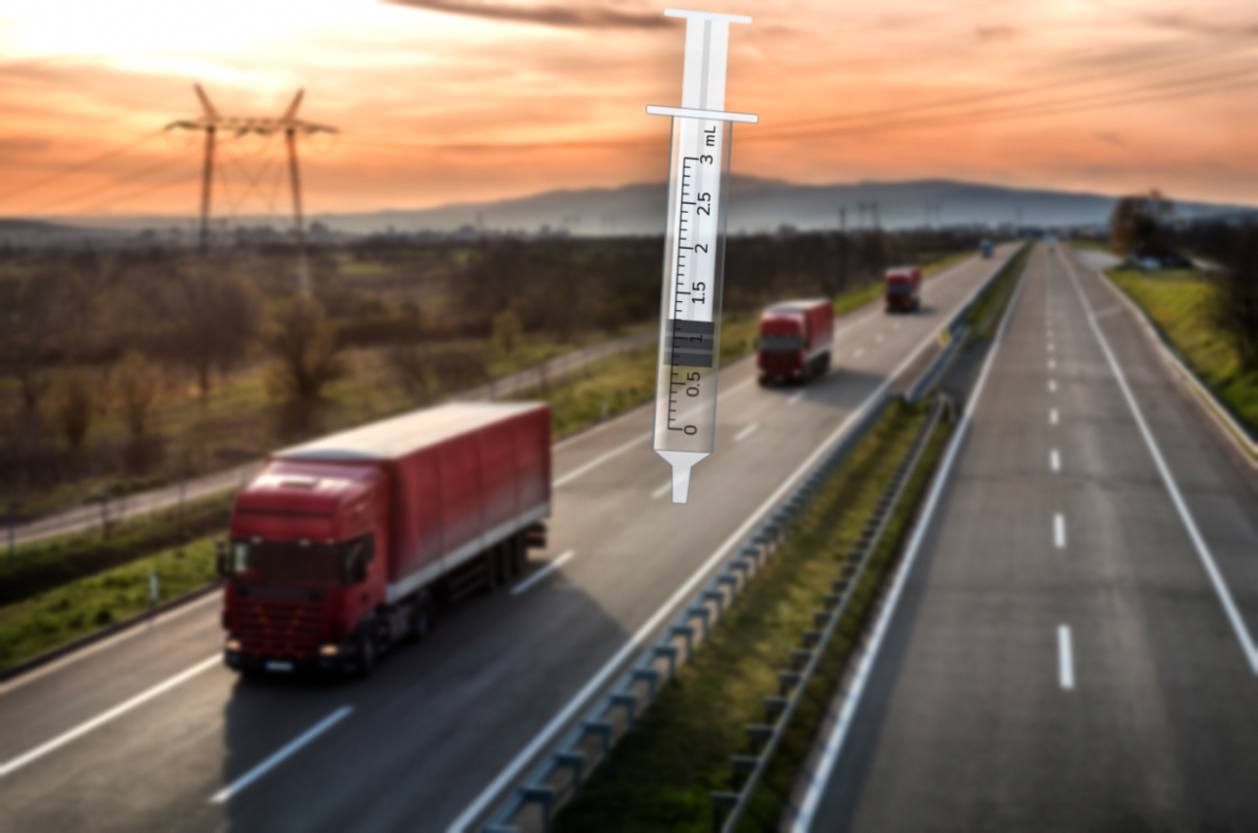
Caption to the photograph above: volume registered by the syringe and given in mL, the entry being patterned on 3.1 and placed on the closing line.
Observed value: 0.7
